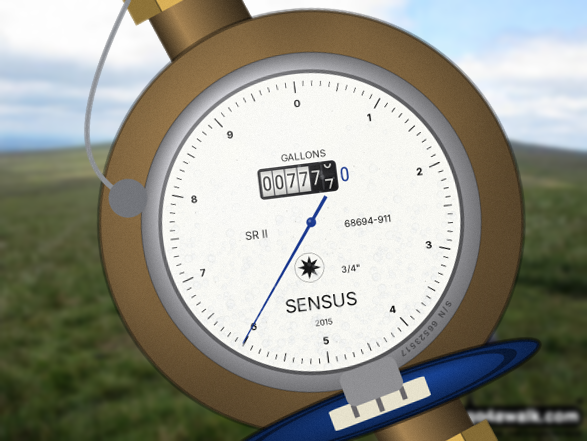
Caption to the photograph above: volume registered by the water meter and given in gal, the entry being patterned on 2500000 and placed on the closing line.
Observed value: 77766.0
